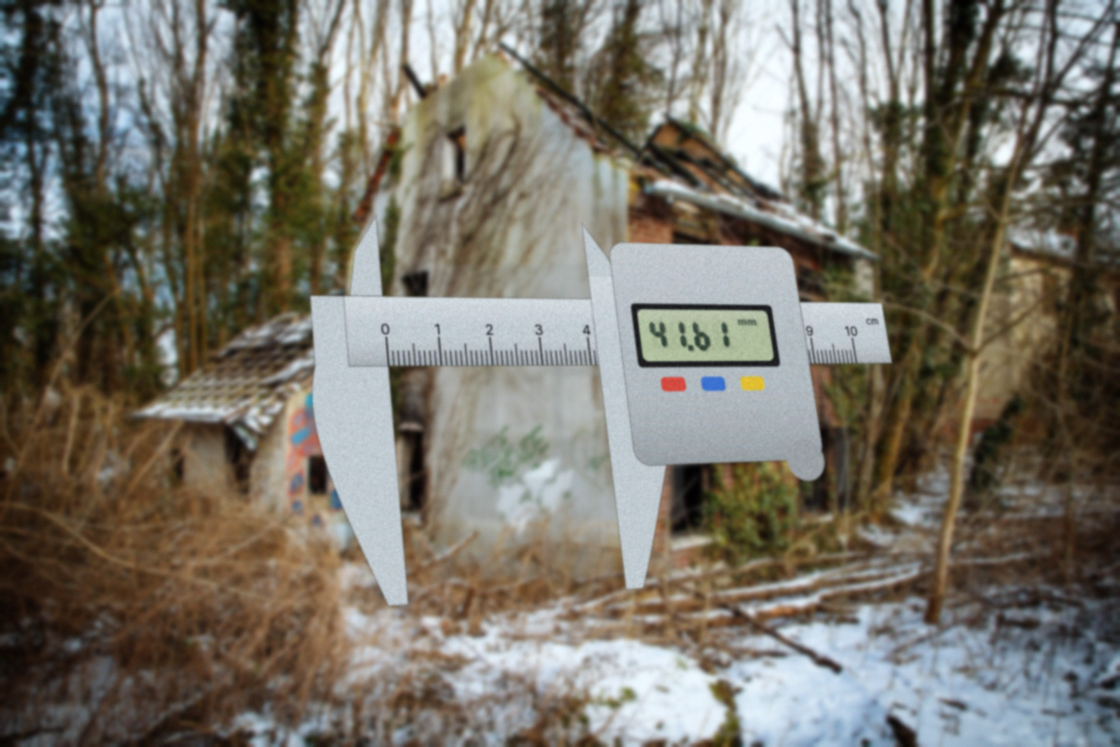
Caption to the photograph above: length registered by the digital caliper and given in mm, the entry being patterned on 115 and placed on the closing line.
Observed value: 41.61
